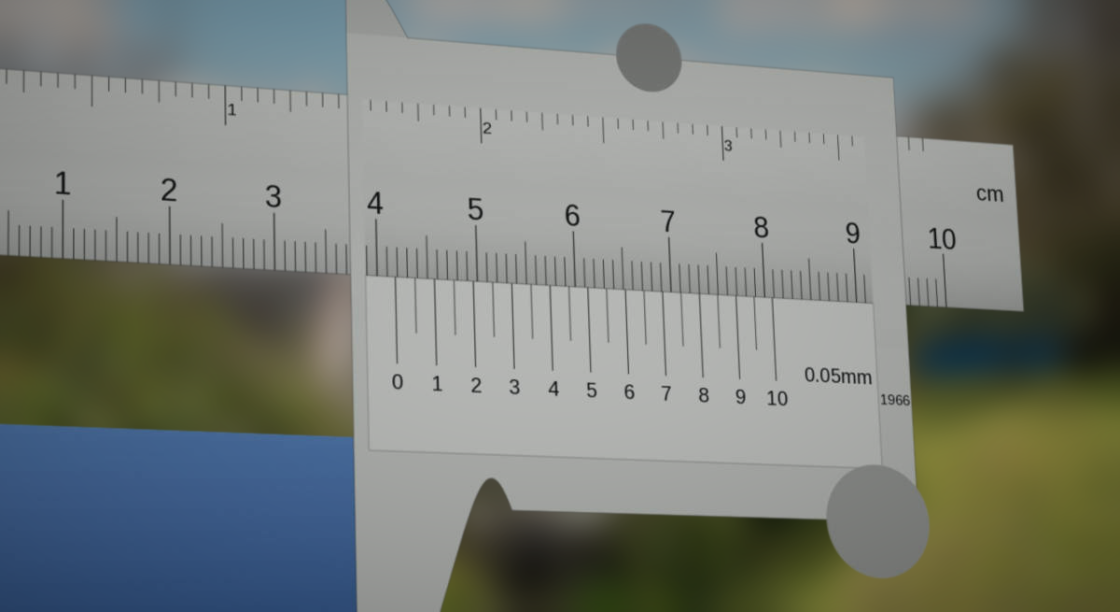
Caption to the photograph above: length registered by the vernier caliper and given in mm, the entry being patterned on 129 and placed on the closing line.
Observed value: 41.8
